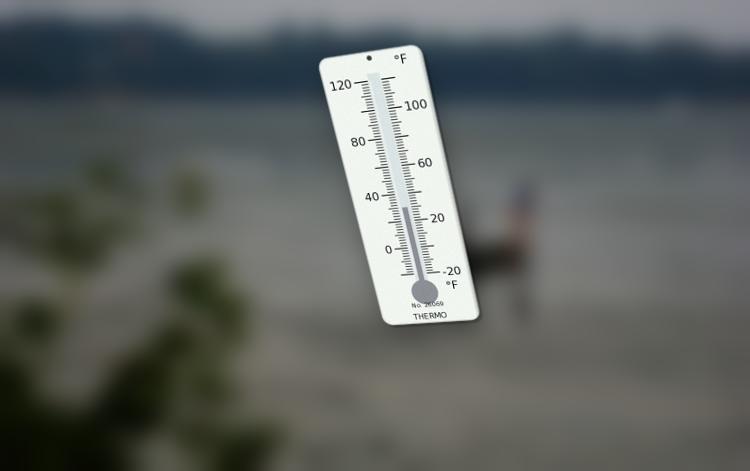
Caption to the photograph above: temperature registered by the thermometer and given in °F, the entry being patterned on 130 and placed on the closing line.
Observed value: 30
